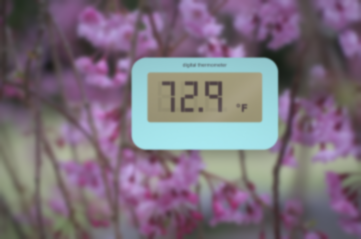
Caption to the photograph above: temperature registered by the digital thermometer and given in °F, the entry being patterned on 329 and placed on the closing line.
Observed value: 72.9
